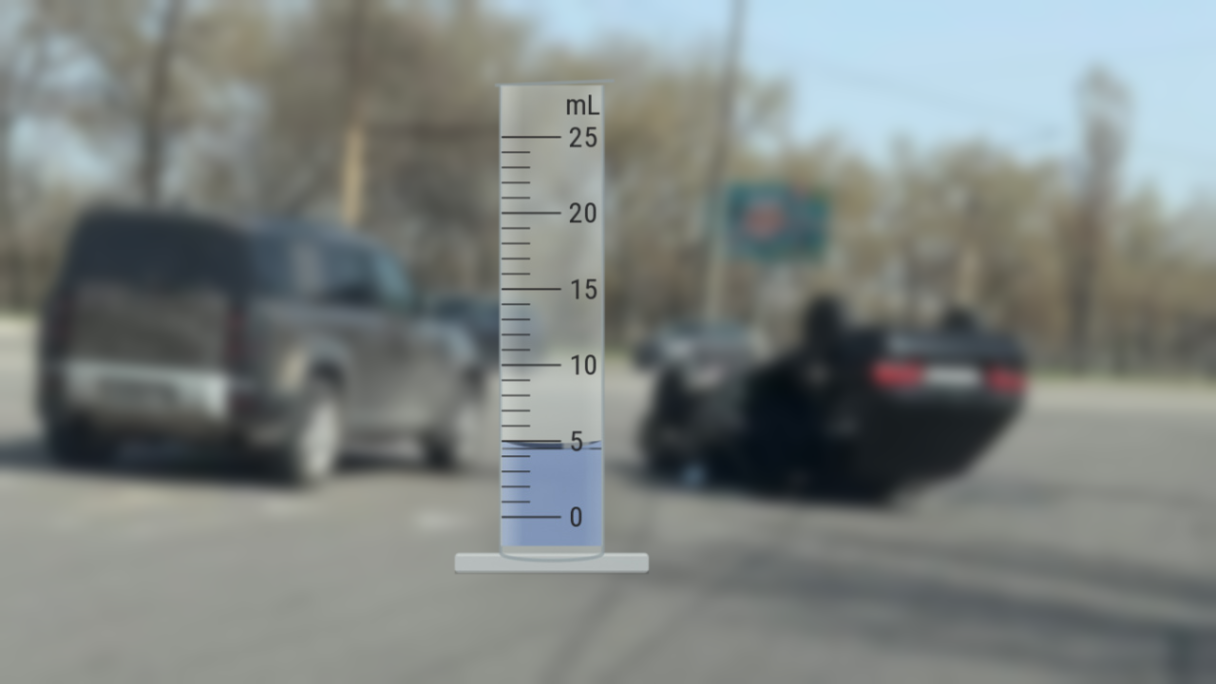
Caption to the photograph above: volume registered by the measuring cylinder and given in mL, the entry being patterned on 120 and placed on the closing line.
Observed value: 4.5
